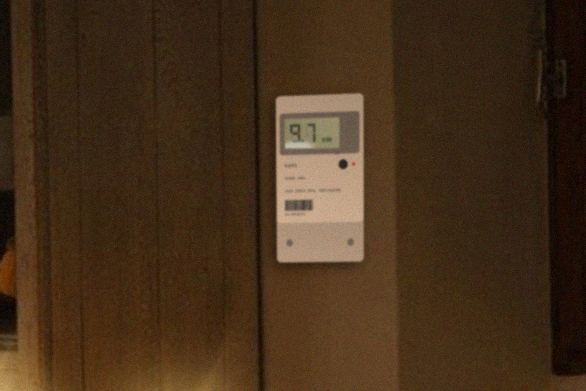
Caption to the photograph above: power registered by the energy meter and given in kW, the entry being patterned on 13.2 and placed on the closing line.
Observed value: 9.7
